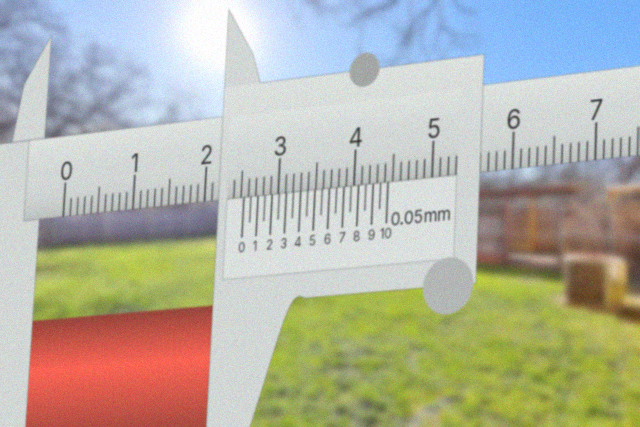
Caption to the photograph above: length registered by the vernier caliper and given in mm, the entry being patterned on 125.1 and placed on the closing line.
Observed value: 25.4
